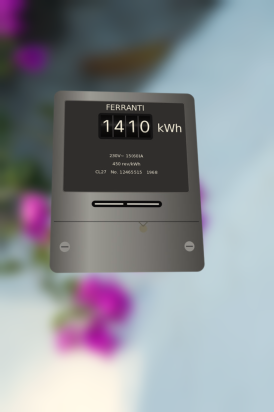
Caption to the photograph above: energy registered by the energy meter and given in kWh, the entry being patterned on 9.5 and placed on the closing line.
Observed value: 1410
